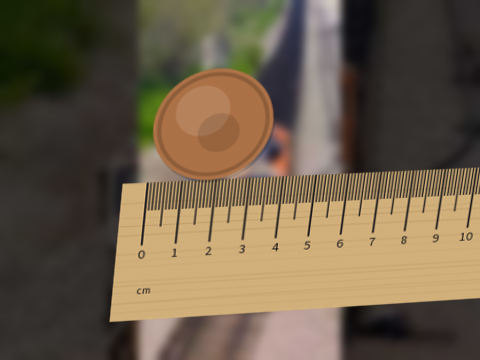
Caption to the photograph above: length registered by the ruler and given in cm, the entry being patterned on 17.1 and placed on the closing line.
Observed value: 3.5
